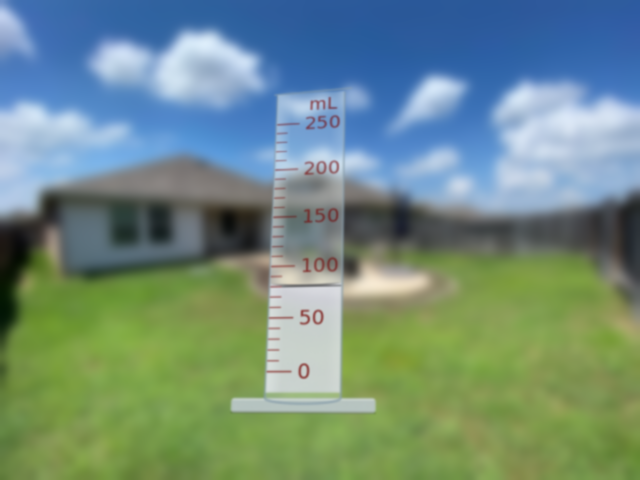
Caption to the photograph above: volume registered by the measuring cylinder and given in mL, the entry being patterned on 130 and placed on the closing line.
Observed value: 80
